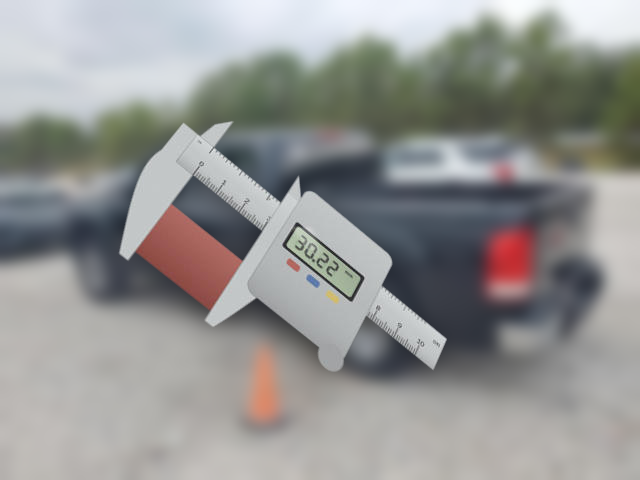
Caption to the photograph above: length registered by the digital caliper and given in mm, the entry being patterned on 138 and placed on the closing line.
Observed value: 30.22
